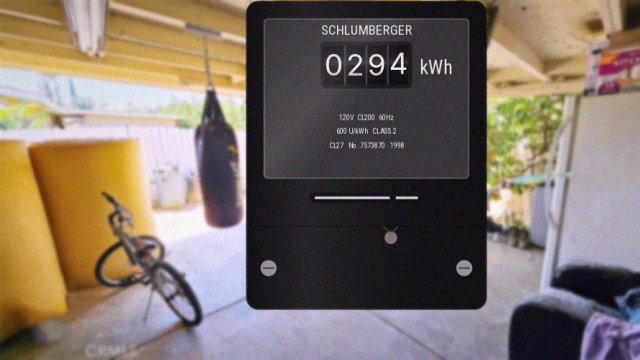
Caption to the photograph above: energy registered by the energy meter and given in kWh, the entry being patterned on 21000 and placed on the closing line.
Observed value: 294
